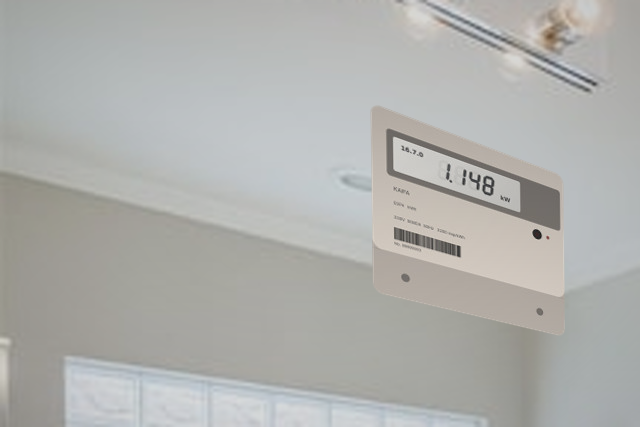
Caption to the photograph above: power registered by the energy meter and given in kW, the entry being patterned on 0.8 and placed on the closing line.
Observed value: 1.148
